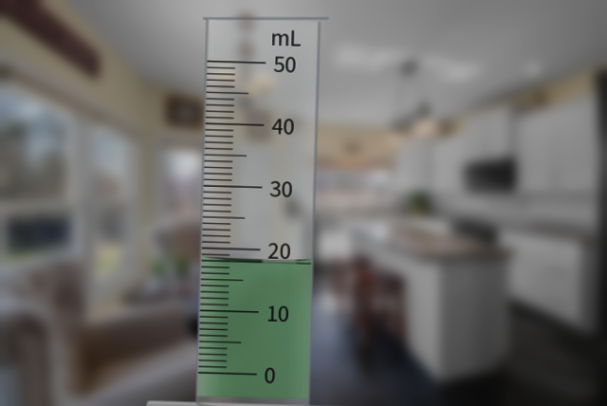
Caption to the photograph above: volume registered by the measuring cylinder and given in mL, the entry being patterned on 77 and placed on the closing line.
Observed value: 18
